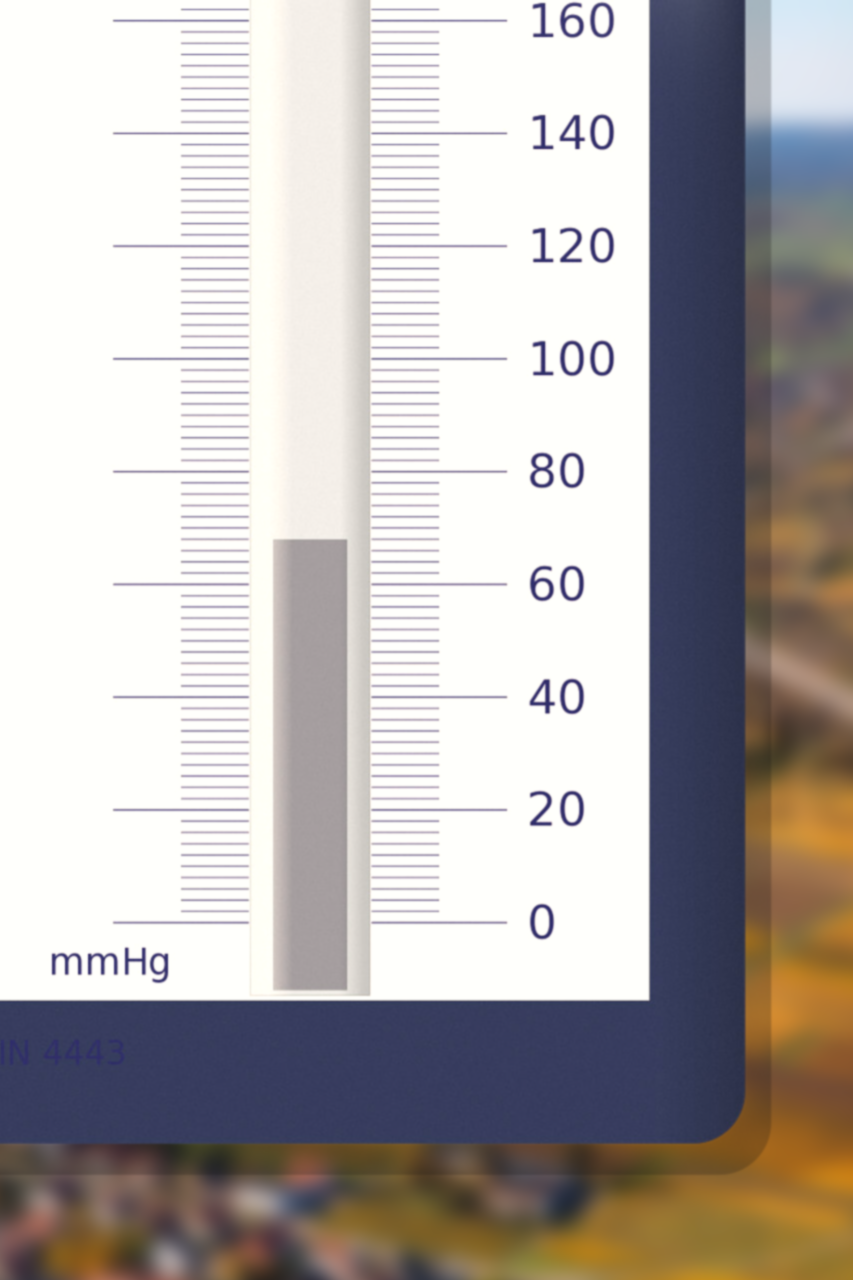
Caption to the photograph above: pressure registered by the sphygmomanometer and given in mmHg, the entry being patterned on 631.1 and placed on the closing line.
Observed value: 68
